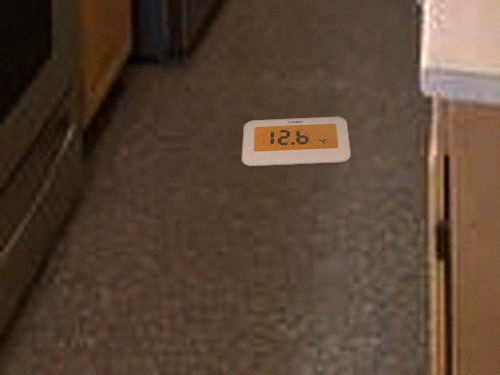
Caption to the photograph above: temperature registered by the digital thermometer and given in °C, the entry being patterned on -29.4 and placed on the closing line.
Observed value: 12.6
